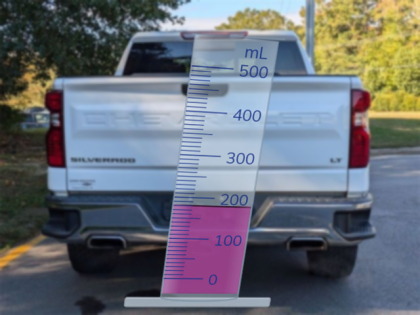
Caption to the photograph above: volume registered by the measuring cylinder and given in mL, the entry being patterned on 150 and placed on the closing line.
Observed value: 180
